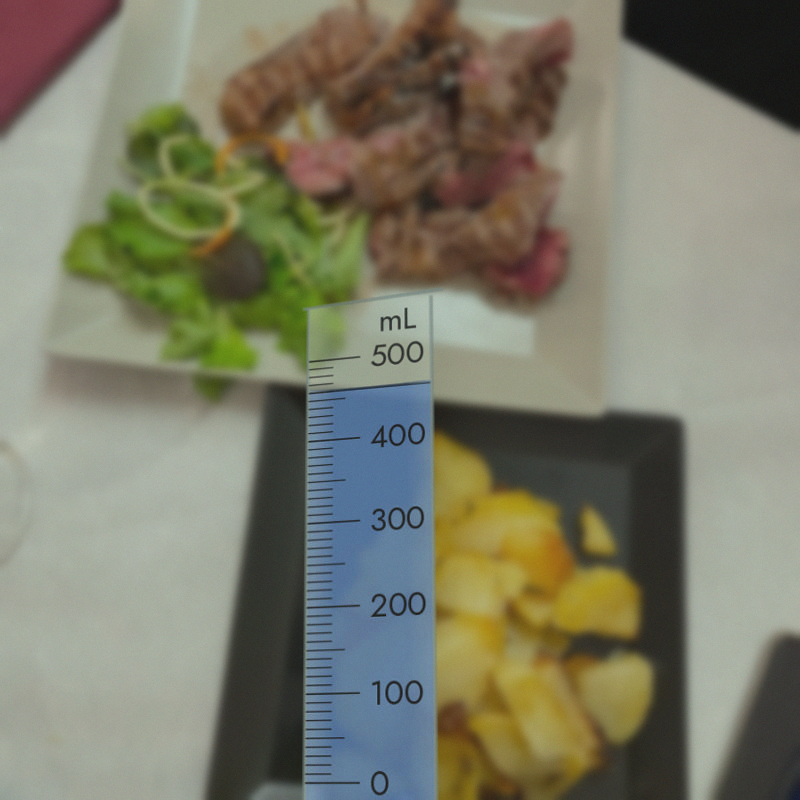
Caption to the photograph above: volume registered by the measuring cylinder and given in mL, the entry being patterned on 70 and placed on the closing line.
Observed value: 460
